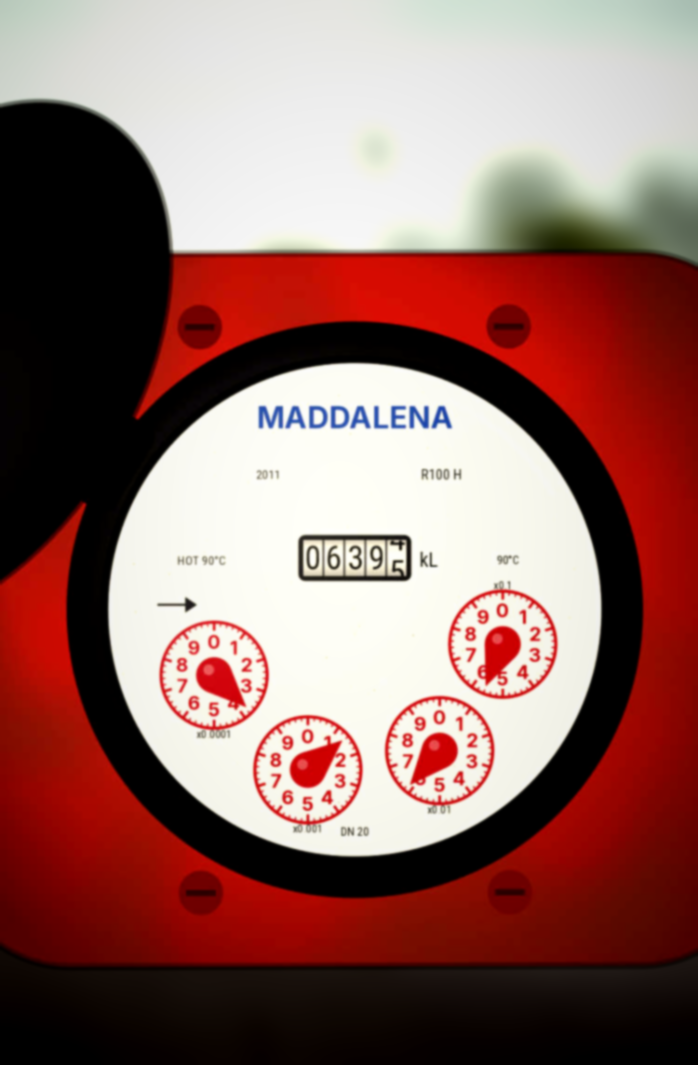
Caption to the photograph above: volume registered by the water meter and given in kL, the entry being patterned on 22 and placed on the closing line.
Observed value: 6394.5613
